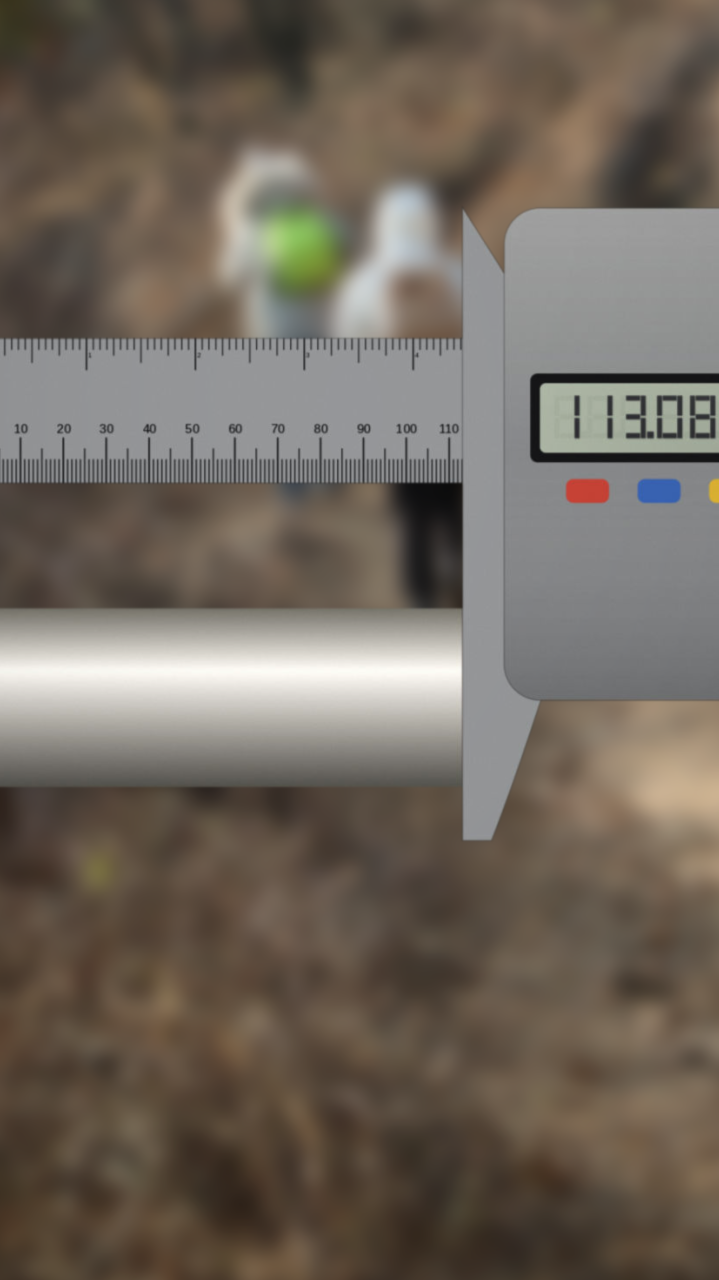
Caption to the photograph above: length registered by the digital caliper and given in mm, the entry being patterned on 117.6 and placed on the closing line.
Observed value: 113.08
